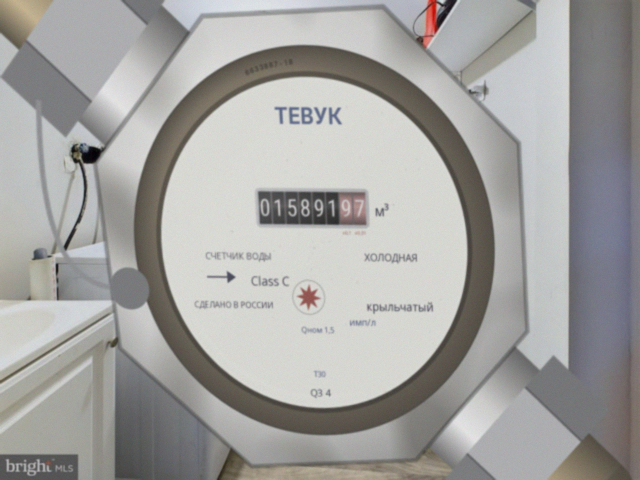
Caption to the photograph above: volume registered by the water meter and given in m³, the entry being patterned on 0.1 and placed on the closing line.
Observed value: 15891.97
